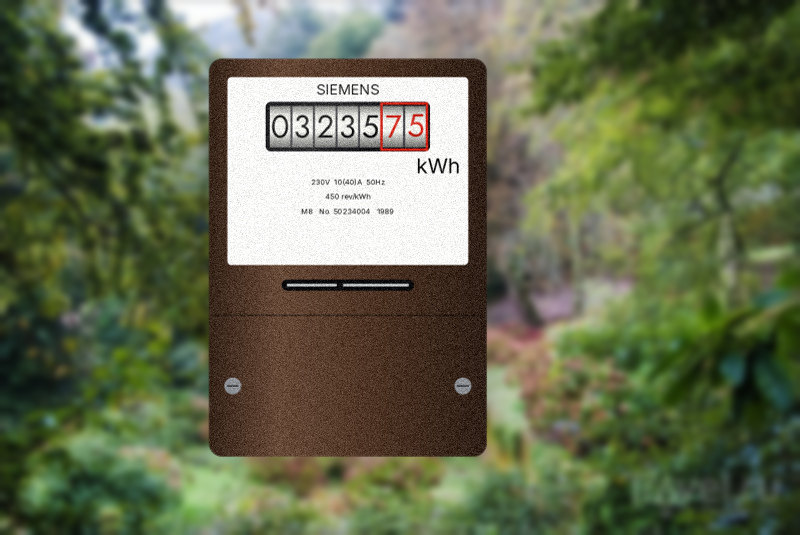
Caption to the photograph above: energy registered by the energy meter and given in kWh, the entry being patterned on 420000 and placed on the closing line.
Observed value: 3235.75
